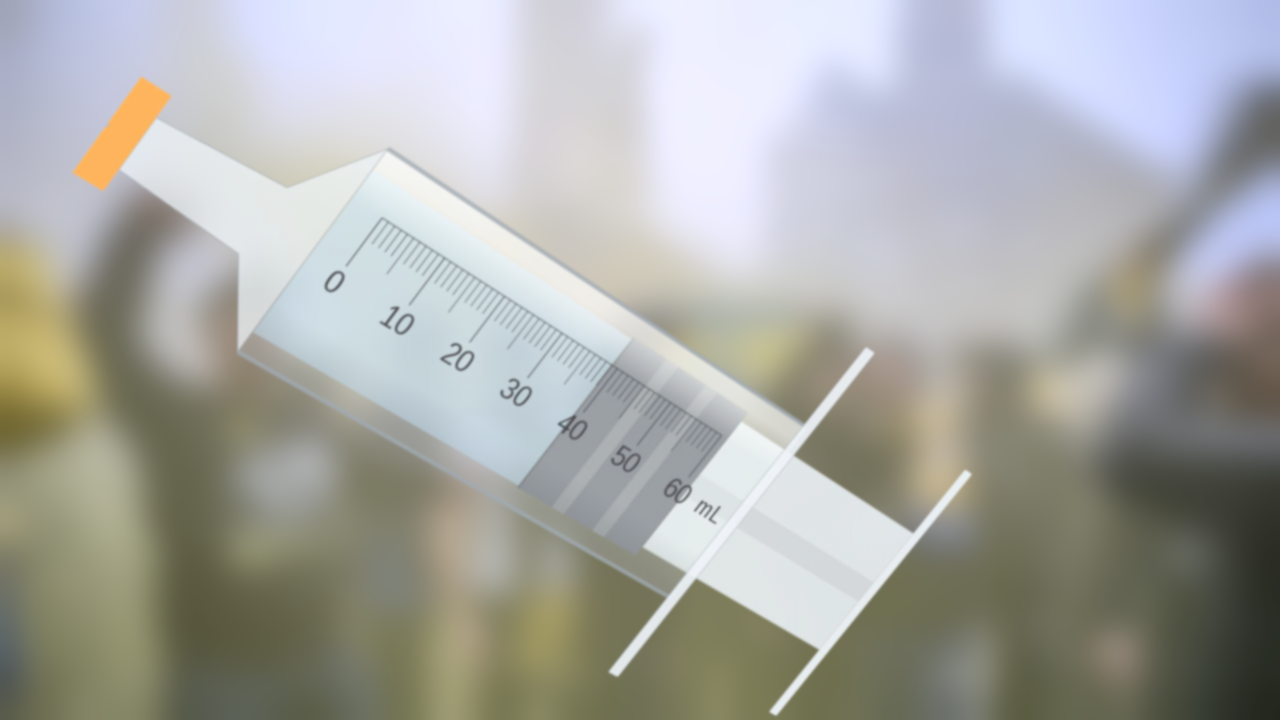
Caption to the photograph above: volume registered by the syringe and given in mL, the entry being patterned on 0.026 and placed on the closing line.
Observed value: 39
